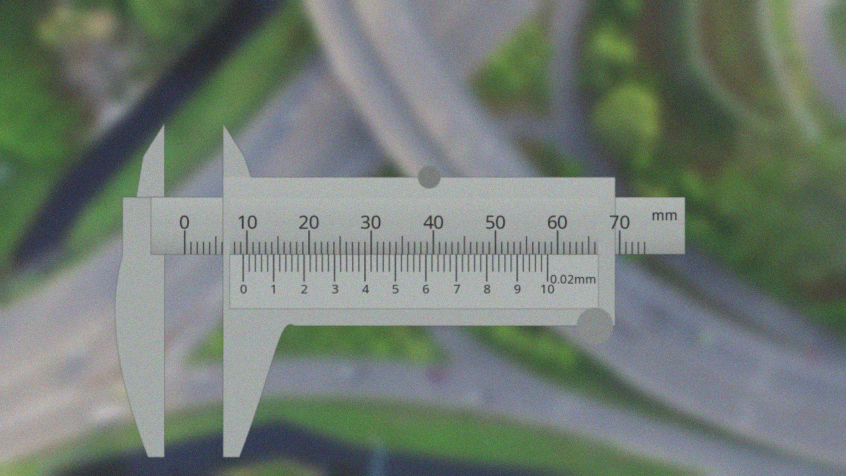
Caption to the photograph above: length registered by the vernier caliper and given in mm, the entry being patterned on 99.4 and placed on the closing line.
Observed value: 9.4
